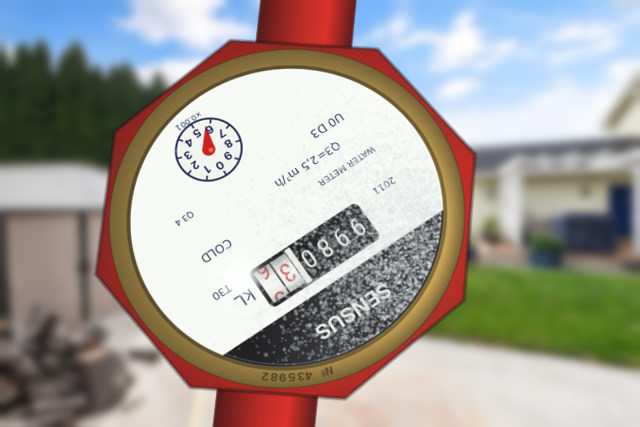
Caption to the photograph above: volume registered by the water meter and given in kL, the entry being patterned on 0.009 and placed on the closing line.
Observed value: 9980.355
